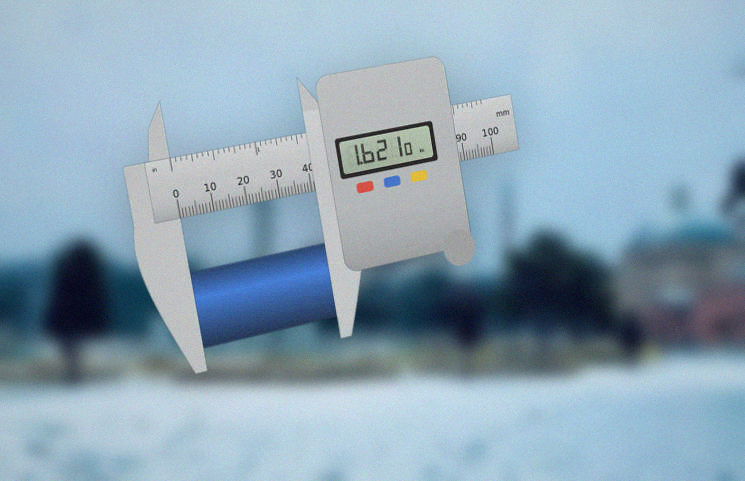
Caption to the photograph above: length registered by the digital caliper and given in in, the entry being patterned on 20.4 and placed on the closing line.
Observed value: 1.6210
